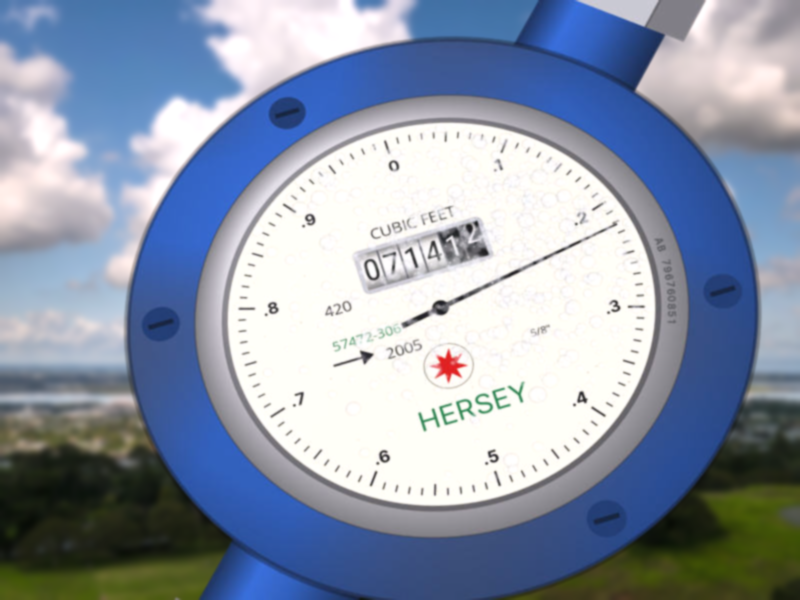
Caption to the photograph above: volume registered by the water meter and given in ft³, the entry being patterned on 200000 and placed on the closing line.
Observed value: 71412.22
